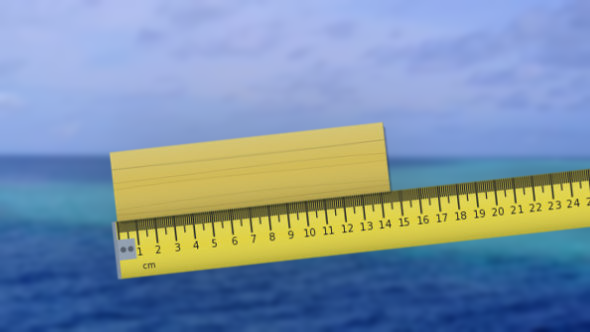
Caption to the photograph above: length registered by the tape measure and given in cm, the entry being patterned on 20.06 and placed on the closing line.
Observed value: 14.5
